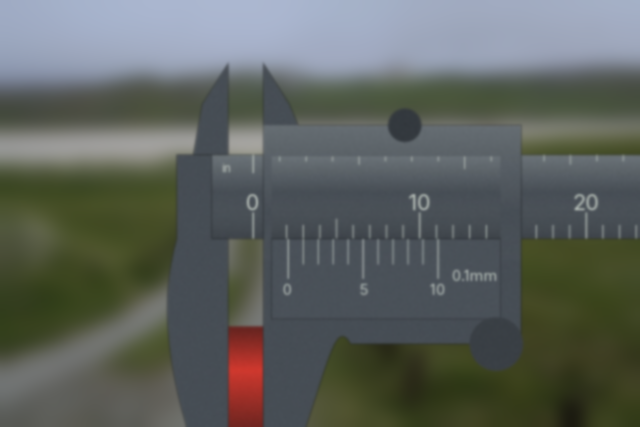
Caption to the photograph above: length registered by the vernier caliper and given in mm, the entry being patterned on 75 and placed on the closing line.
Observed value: 2.1
